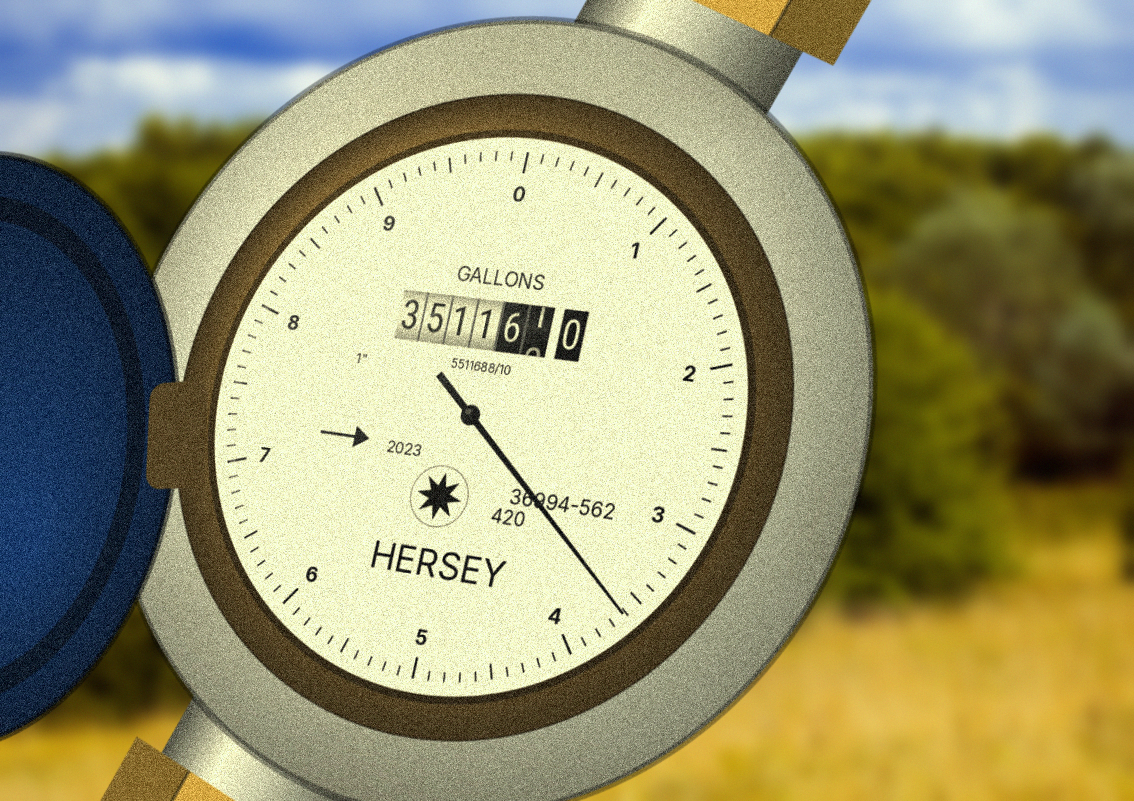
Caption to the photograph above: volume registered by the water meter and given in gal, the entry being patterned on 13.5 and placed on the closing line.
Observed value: 3511613.6
